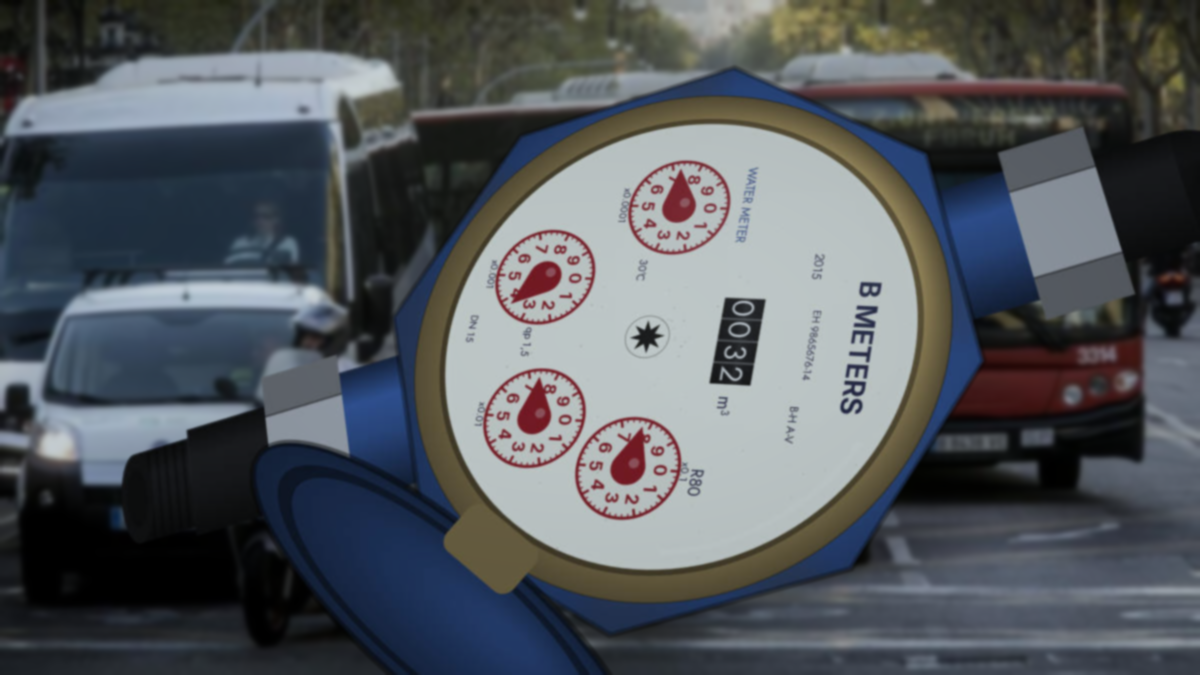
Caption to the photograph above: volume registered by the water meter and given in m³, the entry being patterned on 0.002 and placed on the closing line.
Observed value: 32.7737
